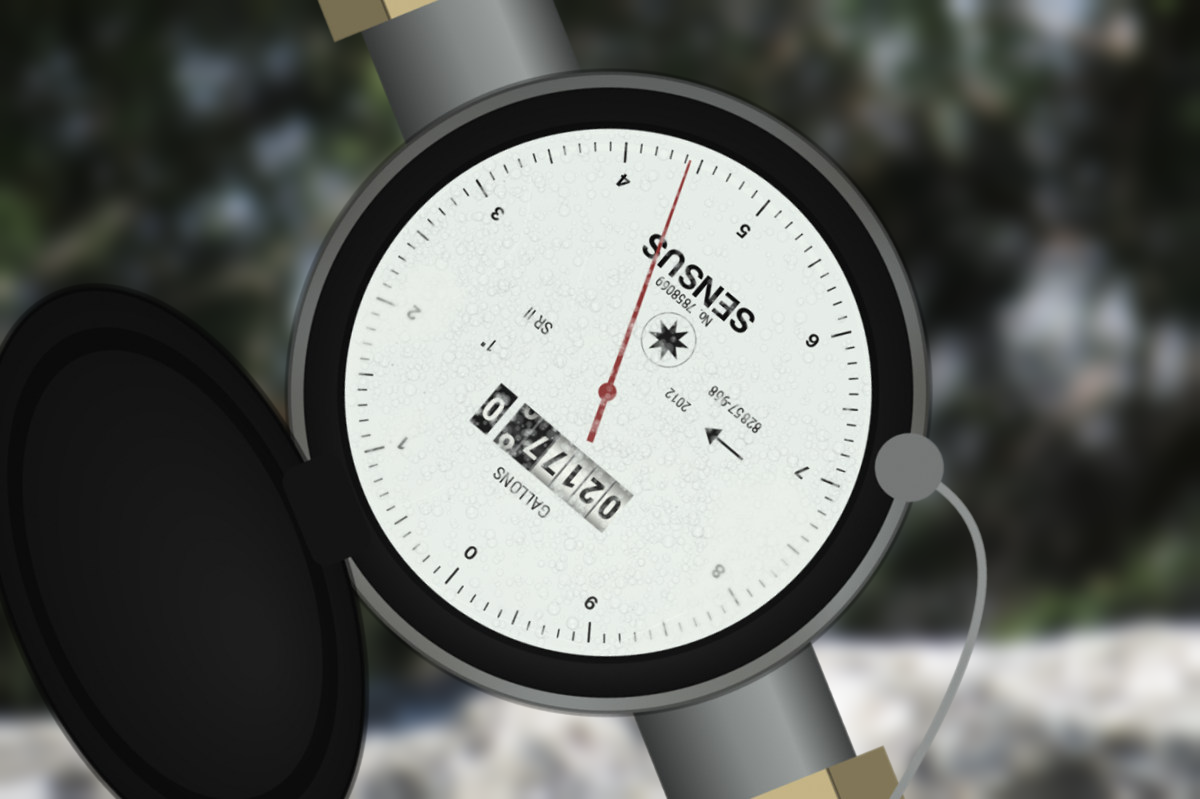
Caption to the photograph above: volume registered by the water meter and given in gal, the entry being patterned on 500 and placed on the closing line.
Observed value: 217784.4
